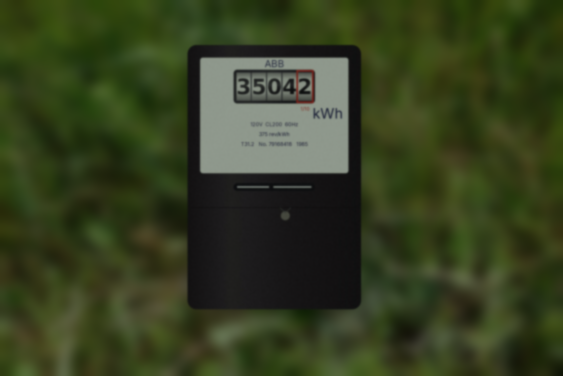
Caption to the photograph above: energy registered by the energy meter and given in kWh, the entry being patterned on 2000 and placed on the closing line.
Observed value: 3504.2
